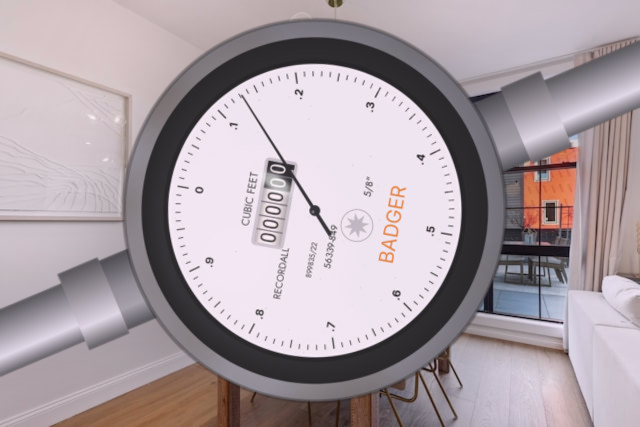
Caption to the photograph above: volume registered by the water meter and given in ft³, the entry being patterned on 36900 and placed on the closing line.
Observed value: 0.13
